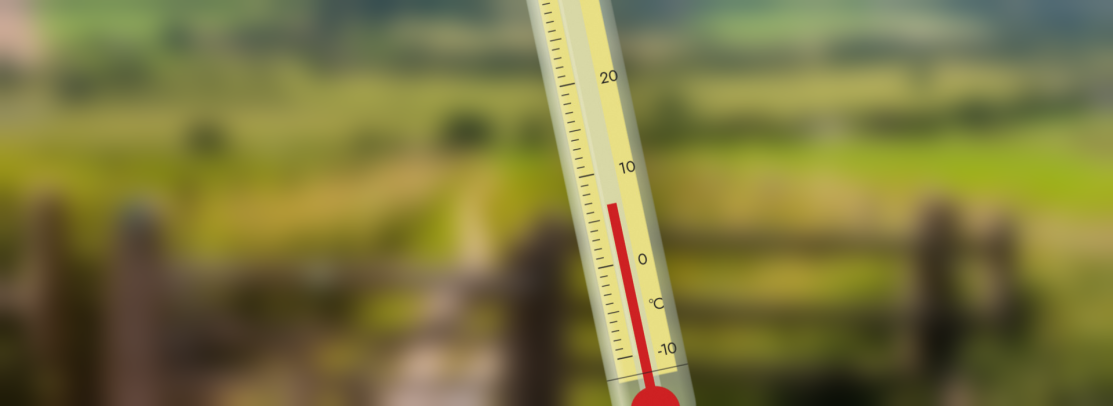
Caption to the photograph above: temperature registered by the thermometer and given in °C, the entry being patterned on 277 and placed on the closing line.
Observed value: 6.5
